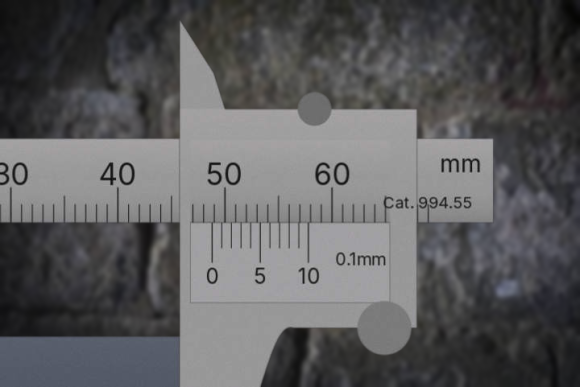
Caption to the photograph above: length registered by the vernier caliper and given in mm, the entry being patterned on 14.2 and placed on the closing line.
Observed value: 48.8
